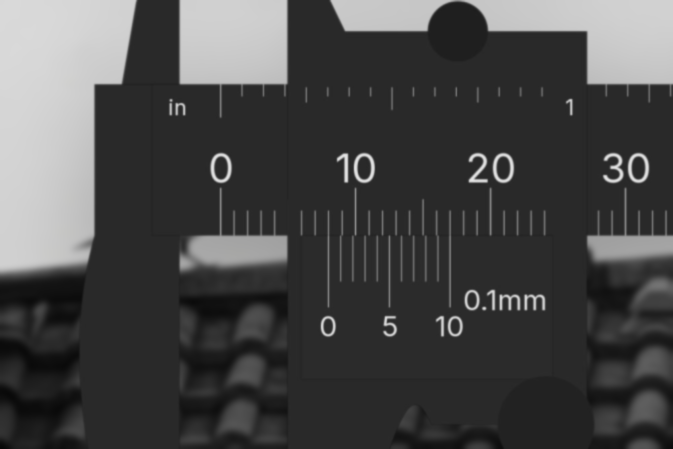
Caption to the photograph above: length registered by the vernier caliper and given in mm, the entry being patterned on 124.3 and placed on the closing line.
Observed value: 8.0
